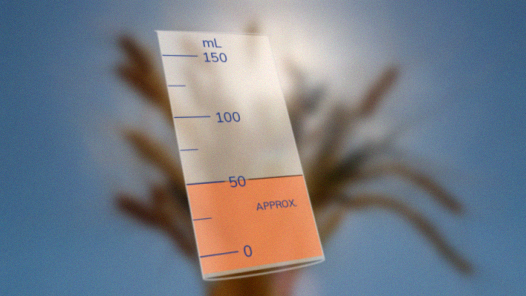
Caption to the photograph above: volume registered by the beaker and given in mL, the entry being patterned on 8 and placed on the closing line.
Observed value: 50
